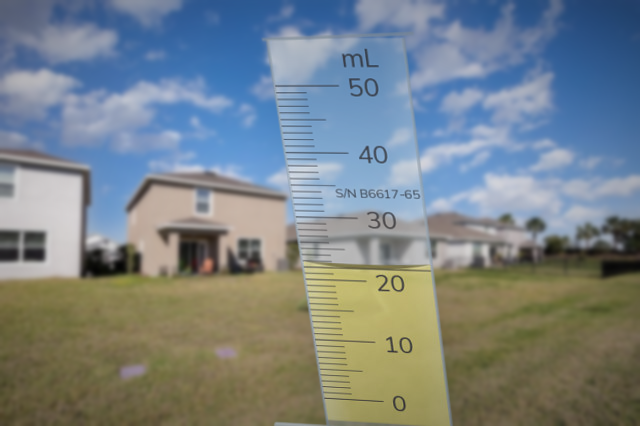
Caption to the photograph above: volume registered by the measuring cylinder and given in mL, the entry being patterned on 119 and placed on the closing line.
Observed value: 22
